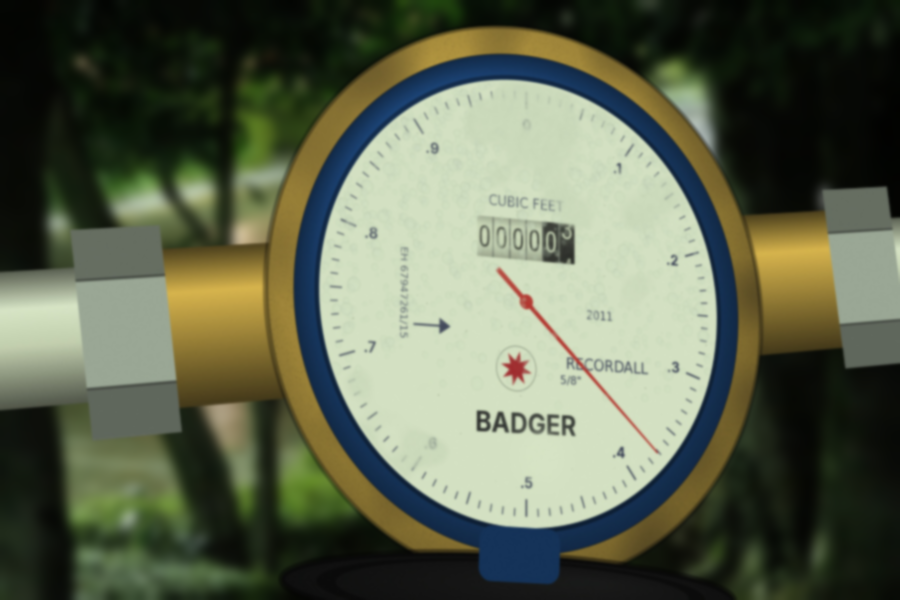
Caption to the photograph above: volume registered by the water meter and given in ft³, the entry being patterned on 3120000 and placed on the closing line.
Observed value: 3.37
